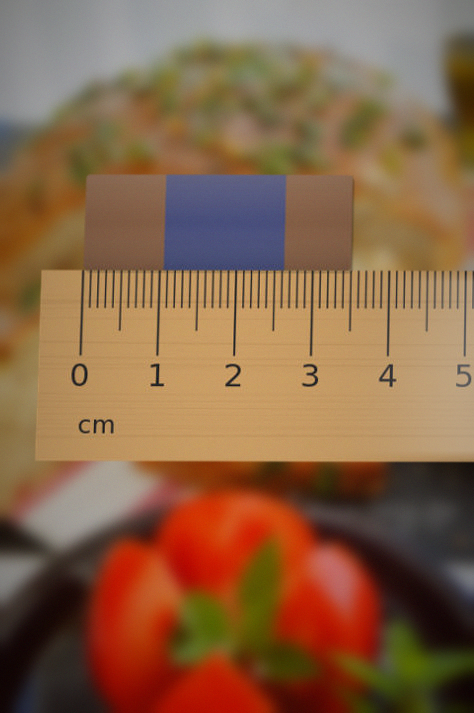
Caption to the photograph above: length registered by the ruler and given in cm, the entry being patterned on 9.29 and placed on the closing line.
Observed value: 3.5
